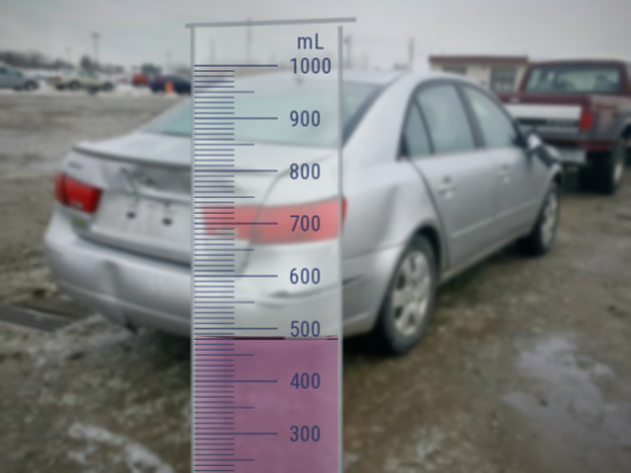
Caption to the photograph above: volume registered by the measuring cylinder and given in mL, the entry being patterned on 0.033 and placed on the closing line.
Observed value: 480
